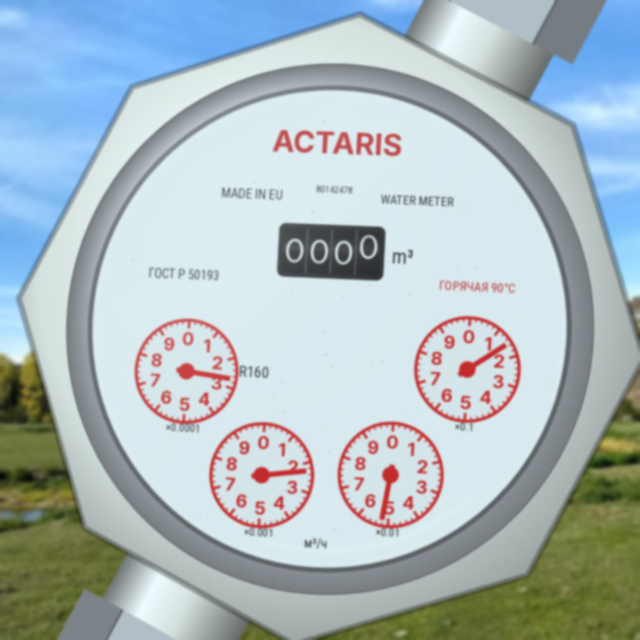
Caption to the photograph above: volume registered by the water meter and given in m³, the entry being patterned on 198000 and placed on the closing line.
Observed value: 0.1522
